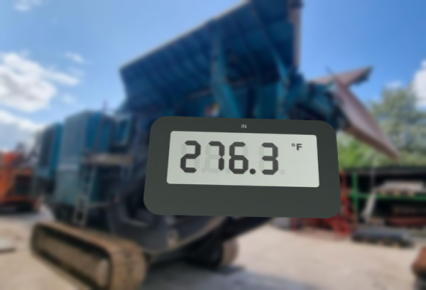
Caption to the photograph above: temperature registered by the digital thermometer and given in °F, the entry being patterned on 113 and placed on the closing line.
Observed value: 276.3
